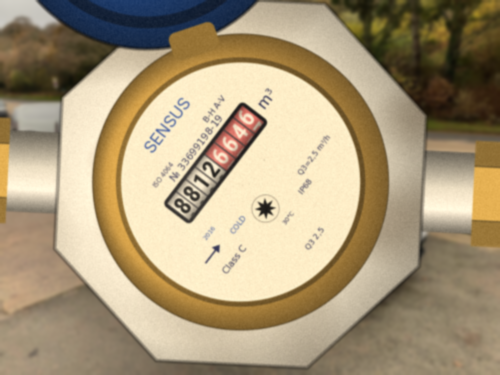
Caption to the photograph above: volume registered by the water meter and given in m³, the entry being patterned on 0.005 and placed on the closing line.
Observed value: 8812.6646
